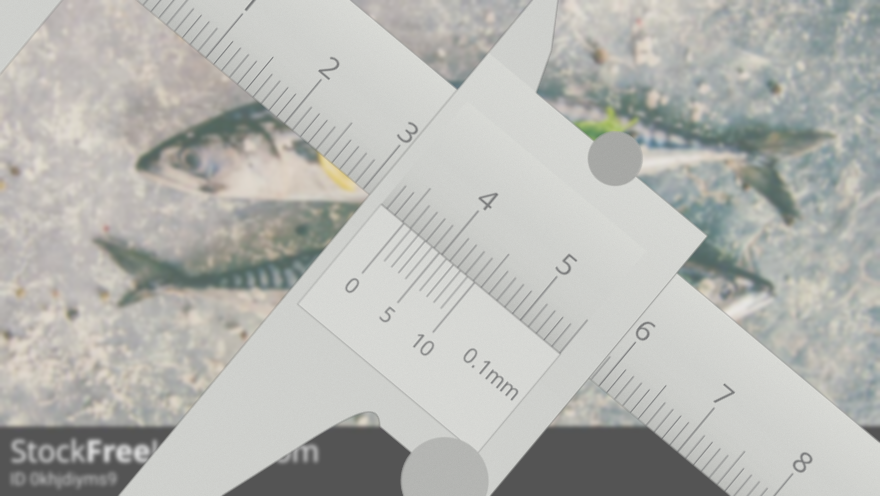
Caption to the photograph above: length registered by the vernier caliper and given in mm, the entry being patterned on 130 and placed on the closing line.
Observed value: 35.2
